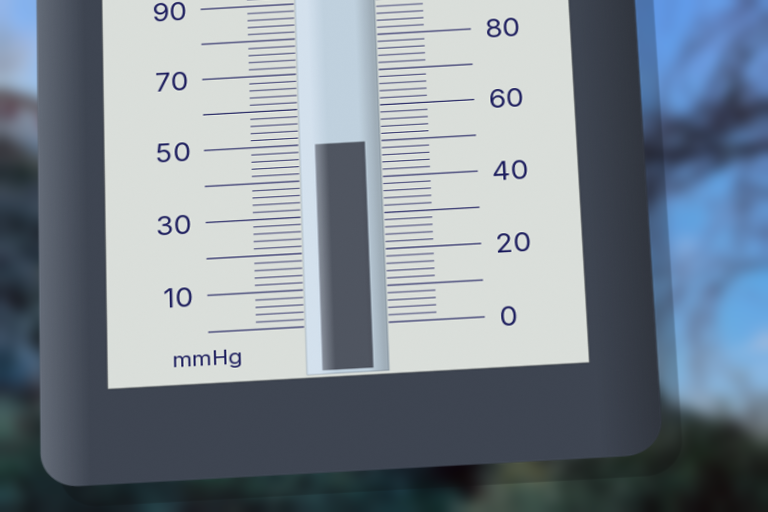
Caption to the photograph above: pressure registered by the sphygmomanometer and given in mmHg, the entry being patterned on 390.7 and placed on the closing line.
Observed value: 50
